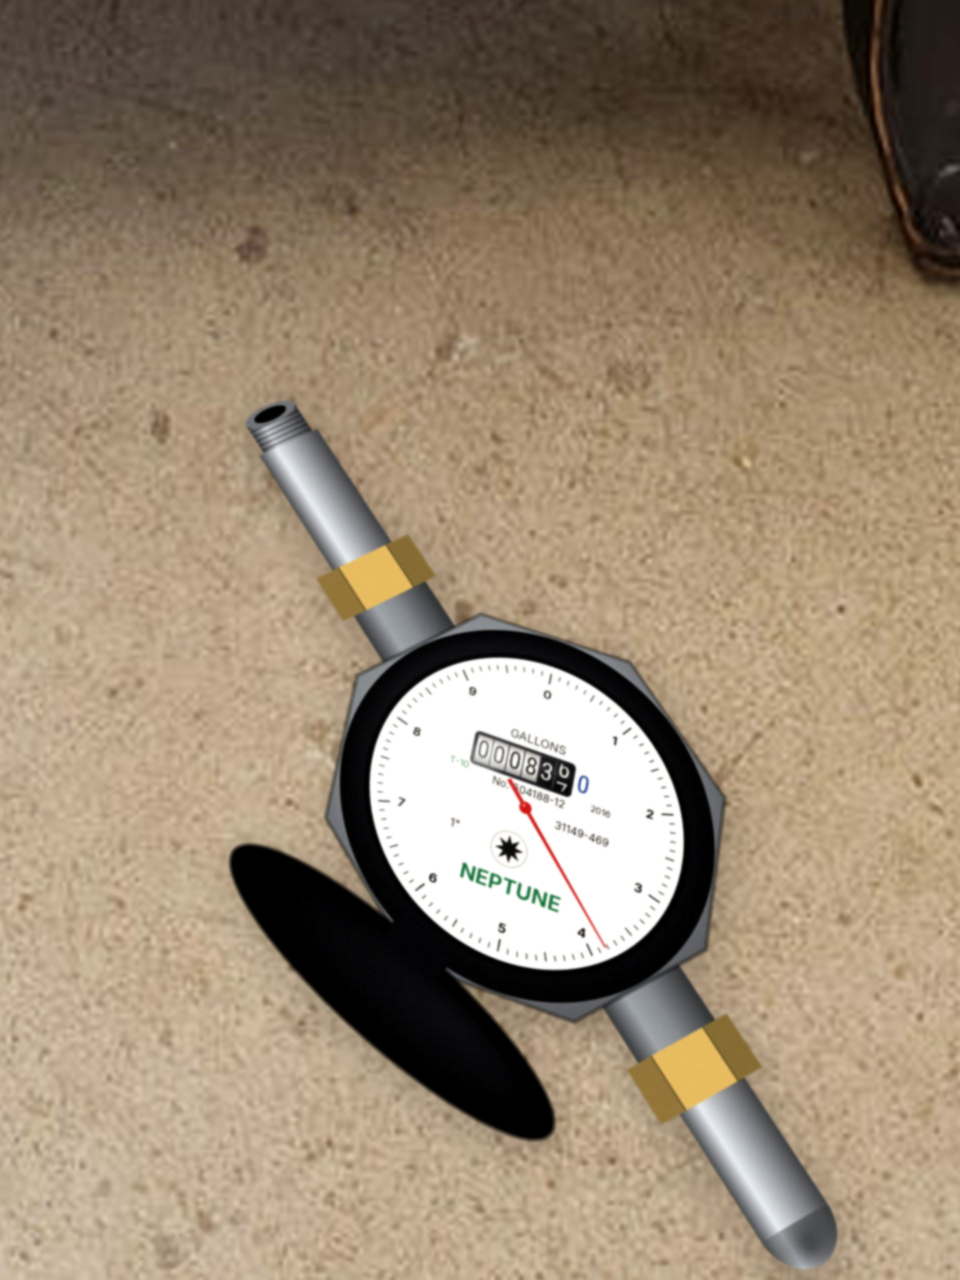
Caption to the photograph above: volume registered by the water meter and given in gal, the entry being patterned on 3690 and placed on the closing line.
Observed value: 8363.8
